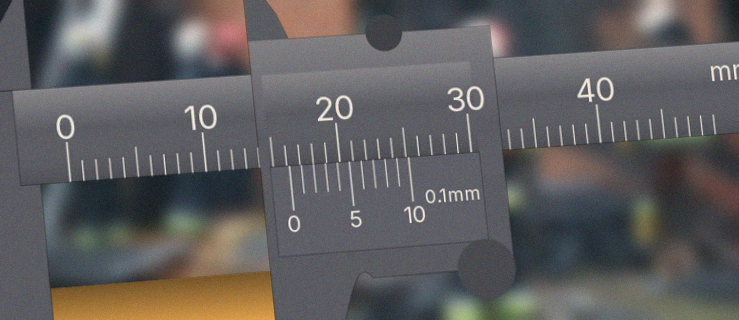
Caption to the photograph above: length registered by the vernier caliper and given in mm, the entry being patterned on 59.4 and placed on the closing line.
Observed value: 16.2
